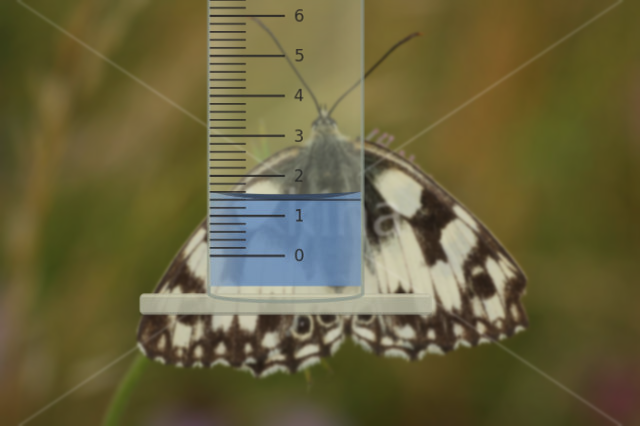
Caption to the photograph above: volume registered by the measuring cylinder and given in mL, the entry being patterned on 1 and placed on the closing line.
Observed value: 1.4
